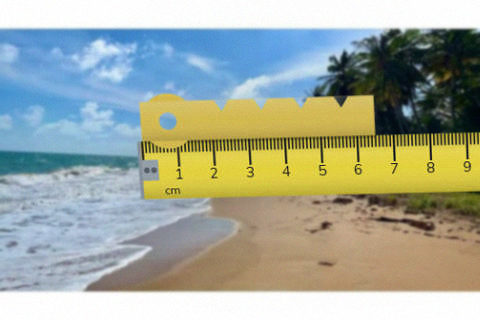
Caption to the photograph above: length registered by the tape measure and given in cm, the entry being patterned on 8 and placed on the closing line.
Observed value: 6.5
